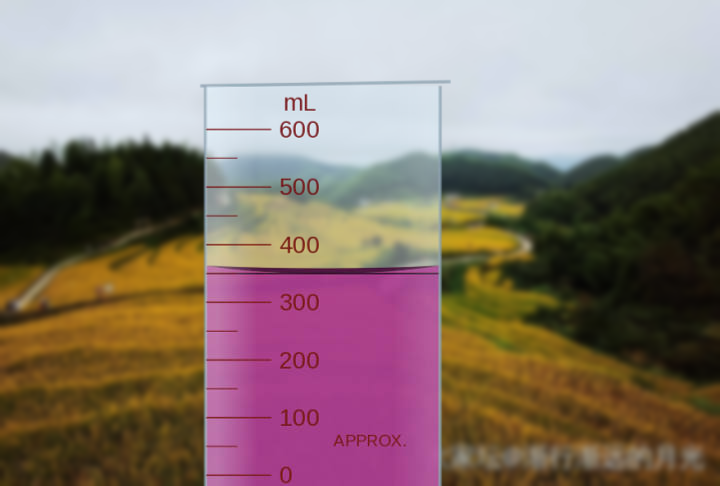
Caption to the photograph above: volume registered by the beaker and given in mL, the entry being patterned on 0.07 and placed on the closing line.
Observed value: 350
